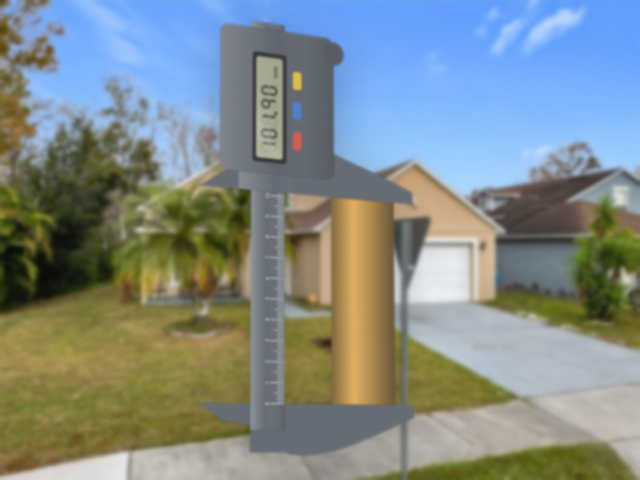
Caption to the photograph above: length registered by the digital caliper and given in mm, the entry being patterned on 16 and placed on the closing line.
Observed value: 101.90
